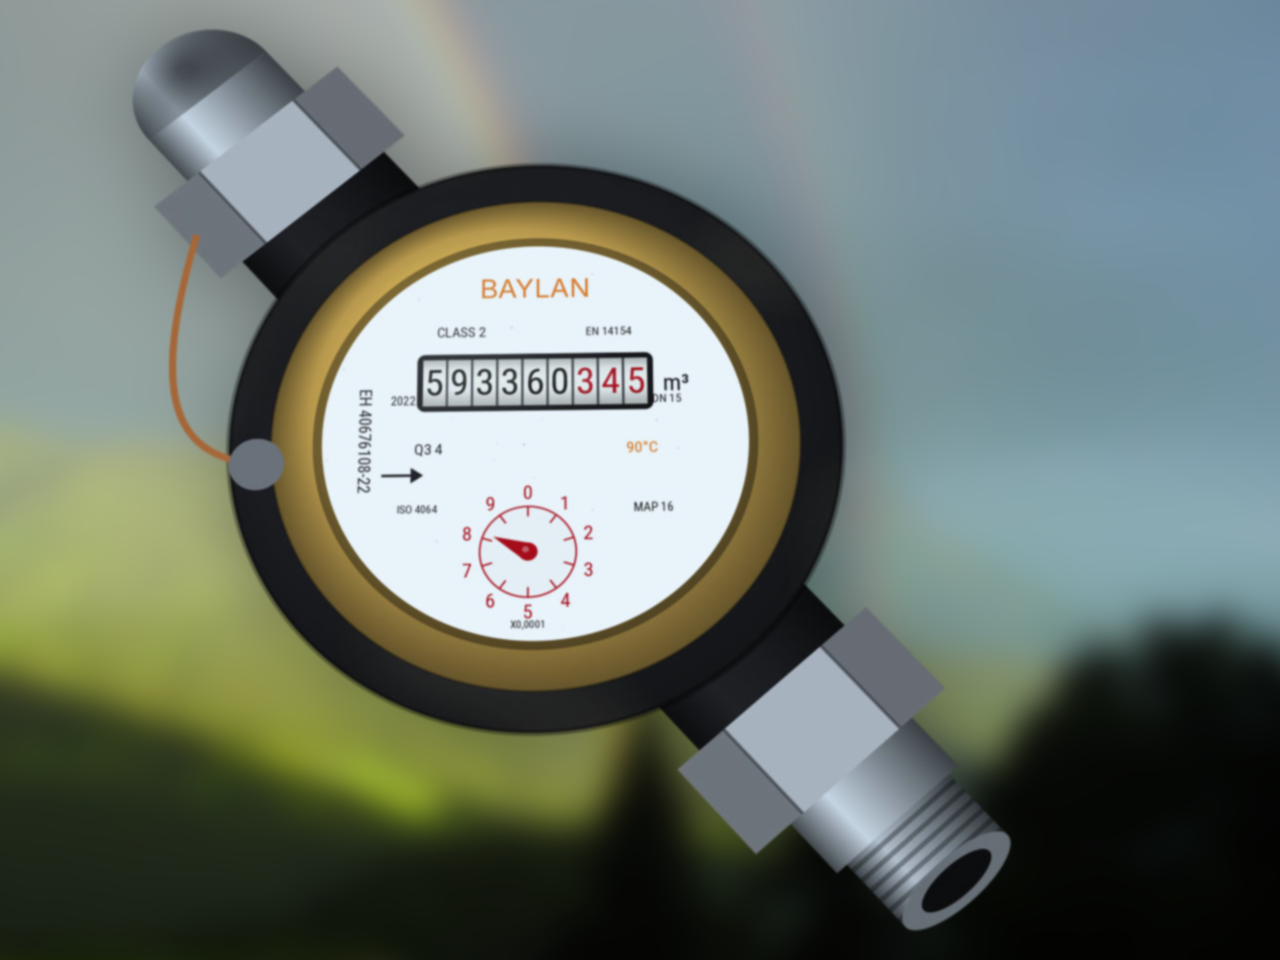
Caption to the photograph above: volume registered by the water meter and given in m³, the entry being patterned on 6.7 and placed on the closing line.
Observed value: 593360.3458
